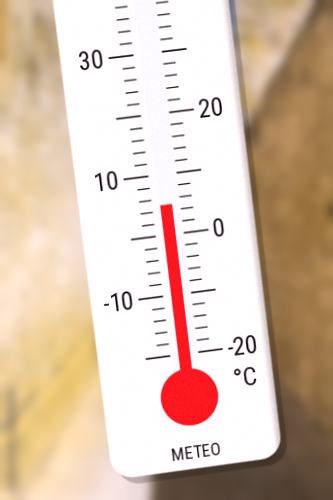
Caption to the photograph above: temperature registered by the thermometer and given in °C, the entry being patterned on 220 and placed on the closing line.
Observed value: 5
